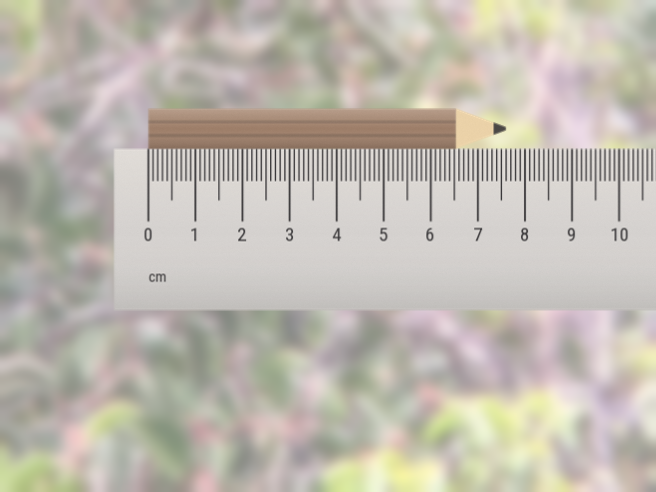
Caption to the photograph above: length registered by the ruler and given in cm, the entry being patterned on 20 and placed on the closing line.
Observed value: 7.6
